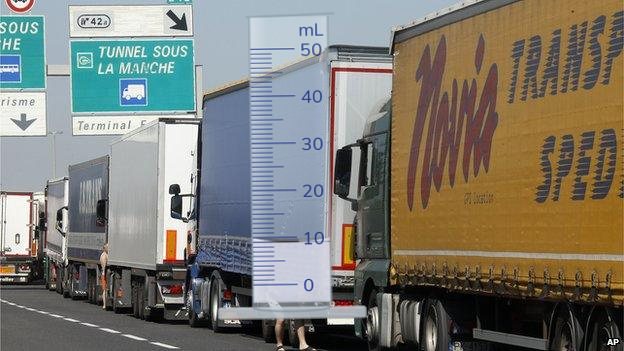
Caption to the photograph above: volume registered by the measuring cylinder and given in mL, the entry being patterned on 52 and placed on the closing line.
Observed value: 9
